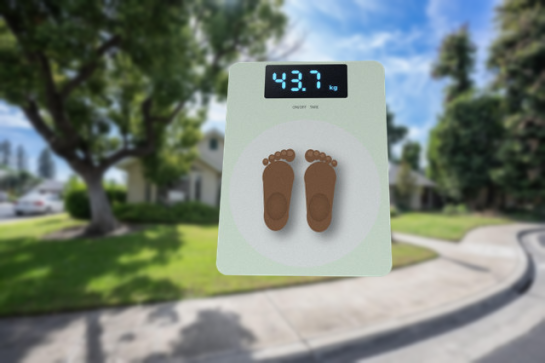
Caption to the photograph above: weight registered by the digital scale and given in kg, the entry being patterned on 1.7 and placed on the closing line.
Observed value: 43.7
